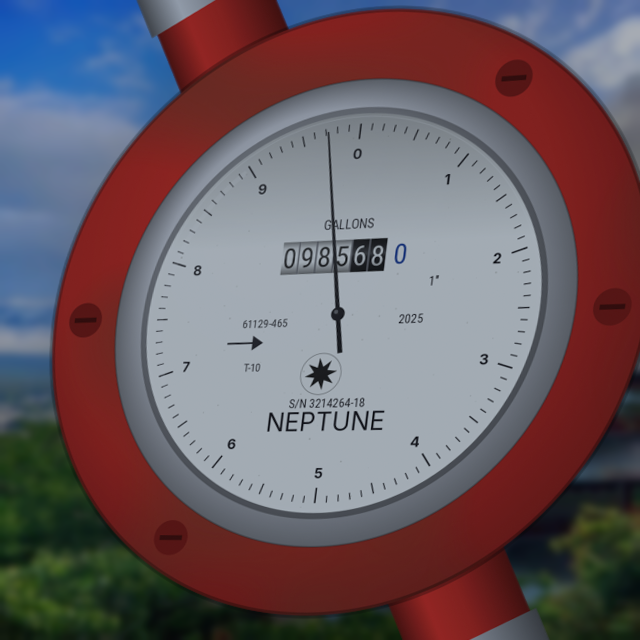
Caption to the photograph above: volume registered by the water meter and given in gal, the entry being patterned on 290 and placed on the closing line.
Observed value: 985679.7
